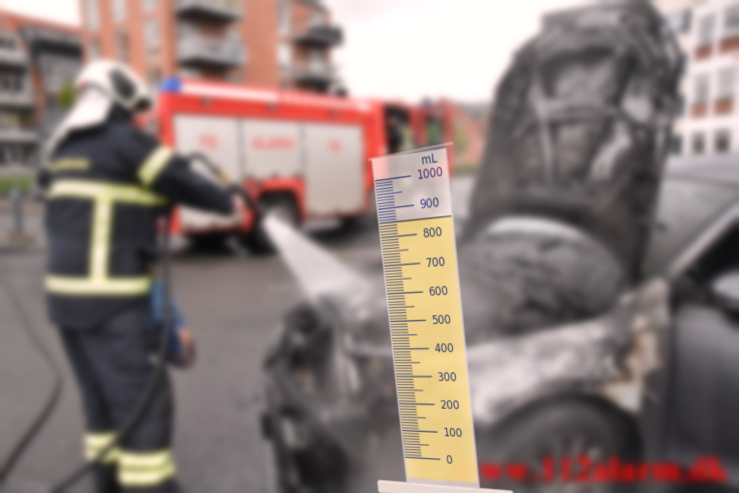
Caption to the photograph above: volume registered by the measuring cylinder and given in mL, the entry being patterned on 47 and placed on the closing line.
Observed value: 850
